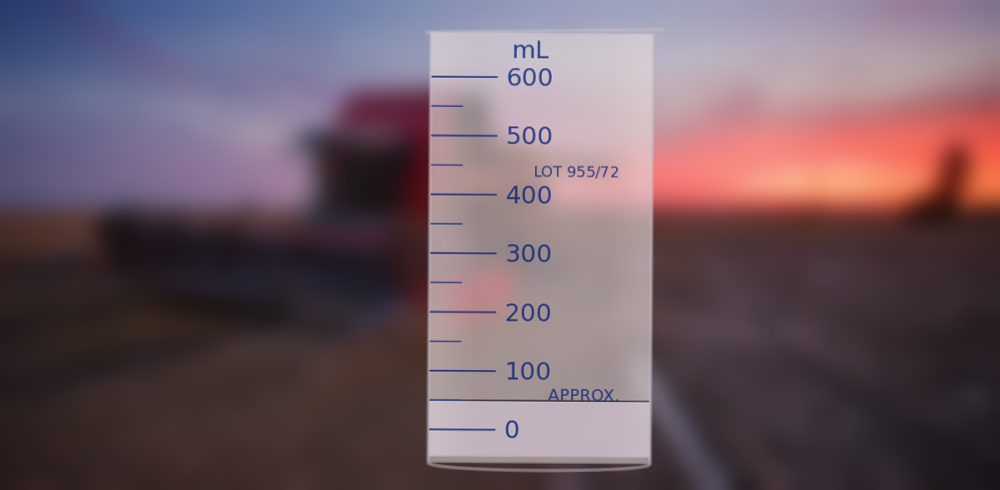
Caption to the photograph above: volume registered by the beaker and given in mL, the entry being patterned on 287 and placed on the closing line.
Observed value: 50
